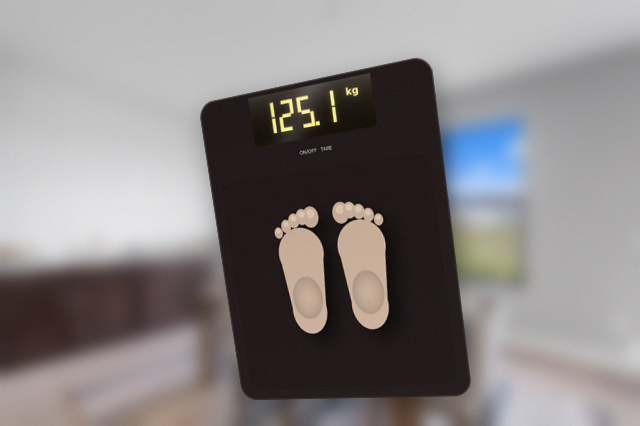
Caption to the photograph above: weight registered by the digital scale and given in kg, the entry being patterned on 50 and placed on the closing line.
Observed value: 125.1
